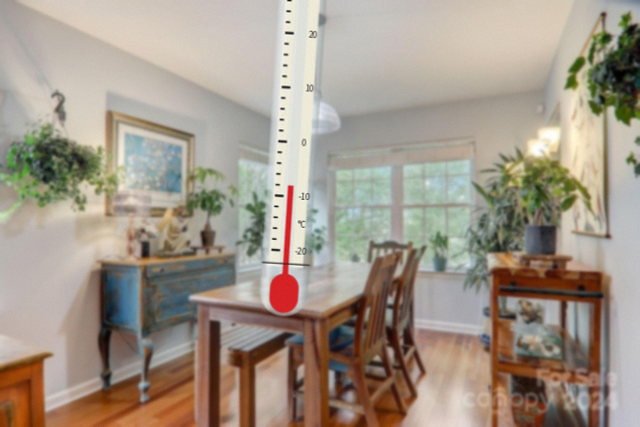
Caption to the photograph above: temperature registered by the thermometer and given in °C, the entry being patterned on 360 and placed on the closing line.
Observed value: -8
